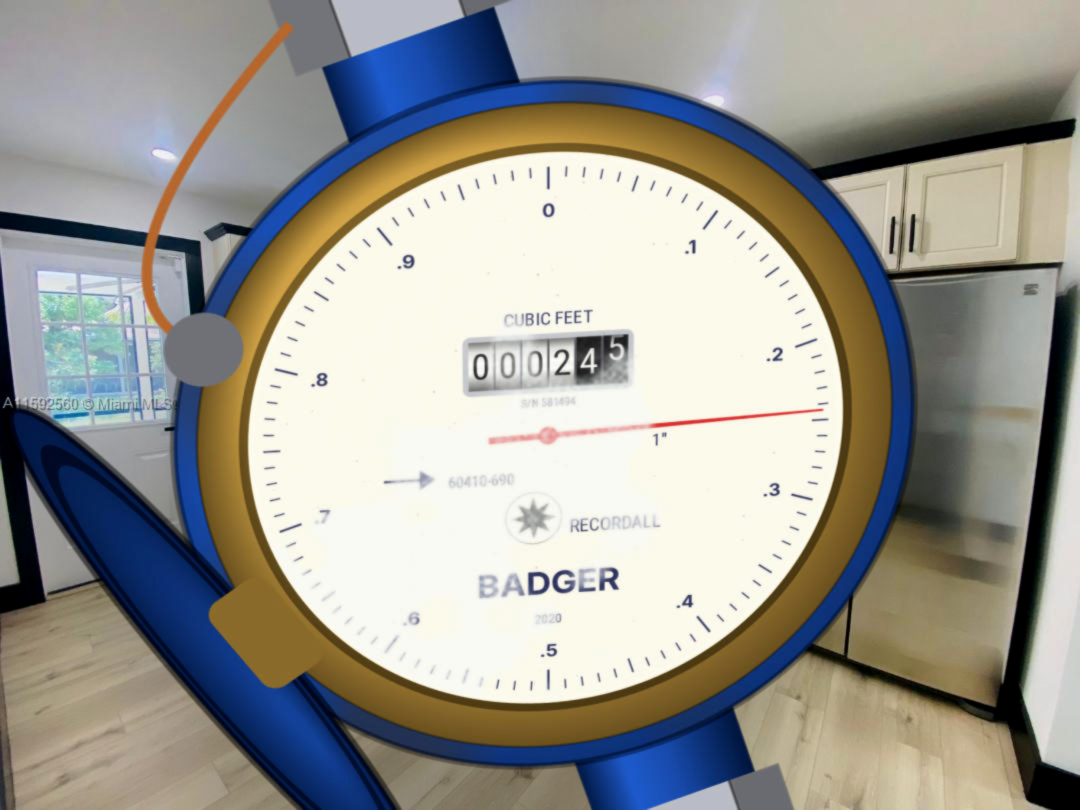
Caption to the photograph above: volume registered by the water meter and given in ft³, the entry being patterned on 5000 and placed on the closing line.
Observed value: 245.24
